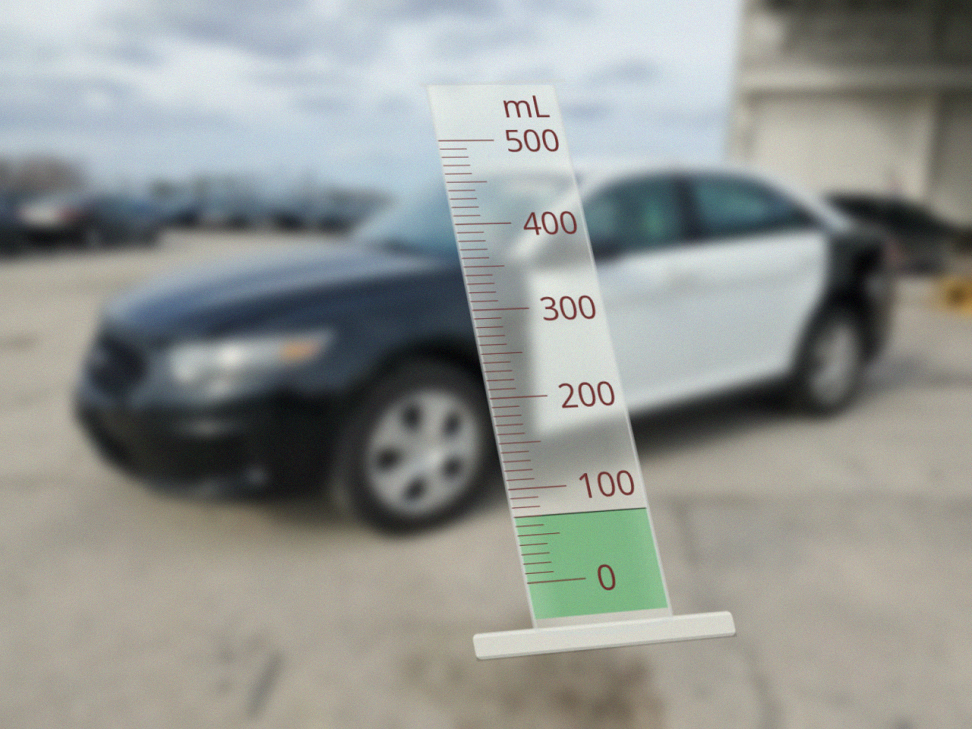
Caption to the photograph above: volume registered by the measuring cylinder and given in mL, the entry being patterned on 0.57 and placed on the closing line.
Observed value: 70
